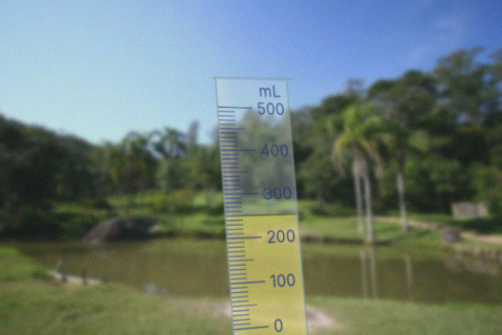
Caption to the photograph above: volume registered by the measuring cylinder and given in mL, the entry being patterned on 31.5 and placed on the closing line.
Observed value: 250
